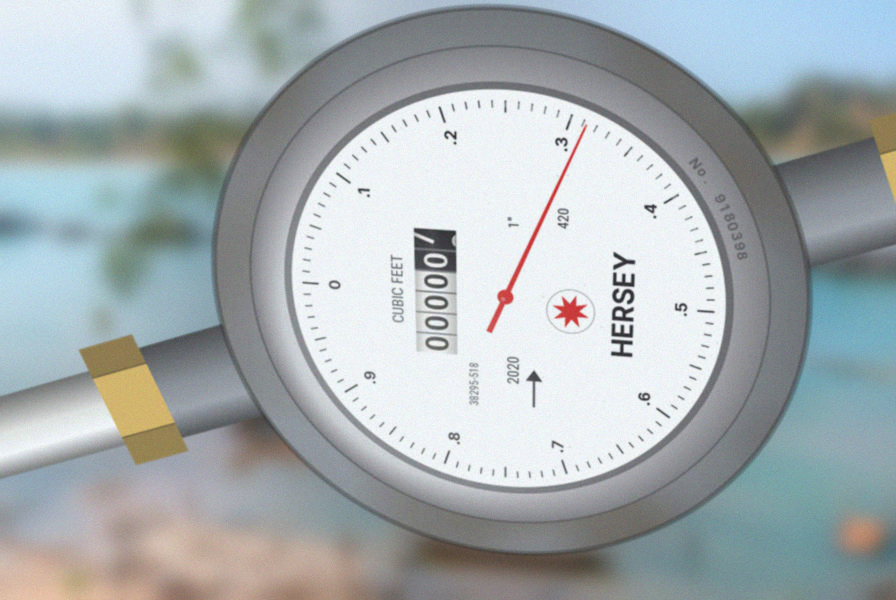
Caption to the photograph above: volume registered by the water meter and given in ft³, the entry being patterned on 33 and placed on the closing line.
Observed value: 7.31
